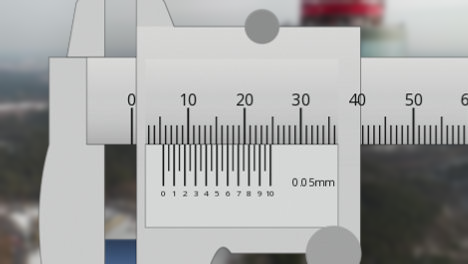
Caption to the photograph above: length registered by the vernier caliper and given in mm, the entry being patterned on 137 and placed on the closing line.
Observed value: 5.6
